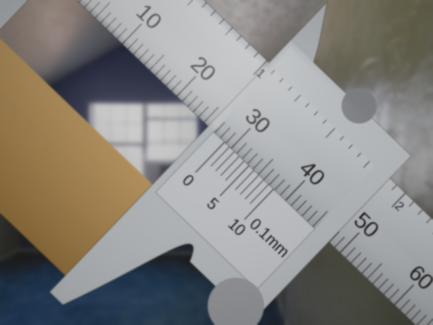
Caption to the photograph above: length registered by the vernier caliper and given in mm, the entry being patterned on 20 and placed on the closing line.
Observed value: 28.8
